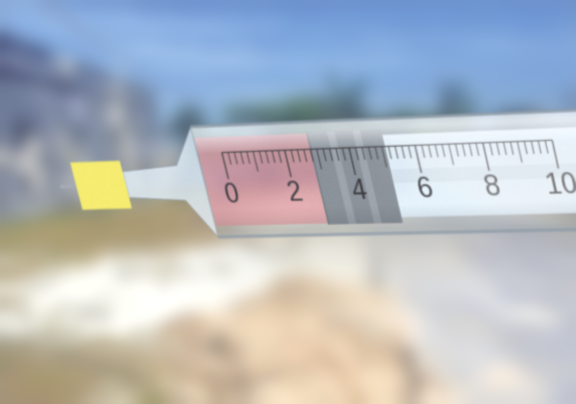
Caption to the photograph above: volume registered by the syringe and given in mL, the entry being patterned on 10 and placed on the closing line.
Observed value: 2.8
